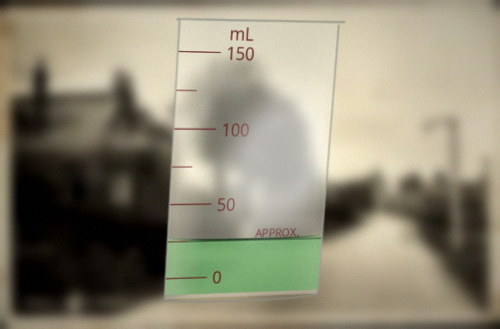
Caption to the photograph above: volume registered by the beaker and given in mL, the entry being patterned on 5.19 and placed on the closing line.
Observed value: 25
